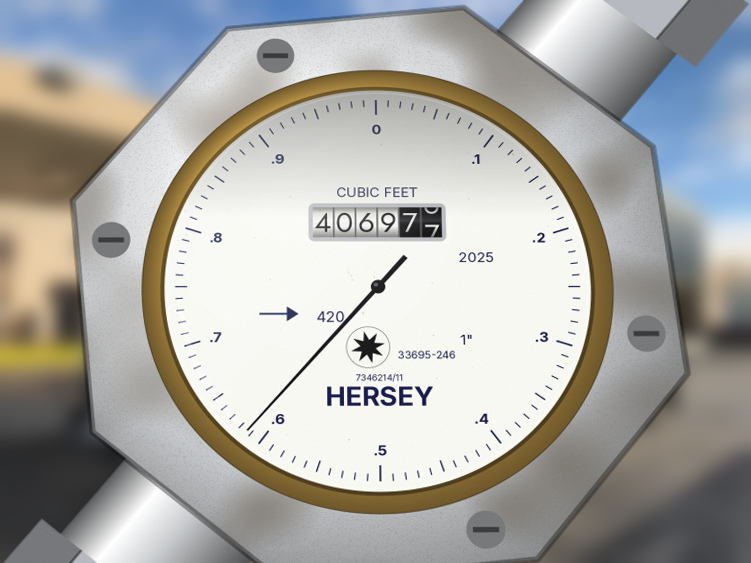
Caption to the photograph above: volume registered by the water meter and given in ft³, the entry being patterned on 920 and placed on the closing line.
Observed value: 406976.61
